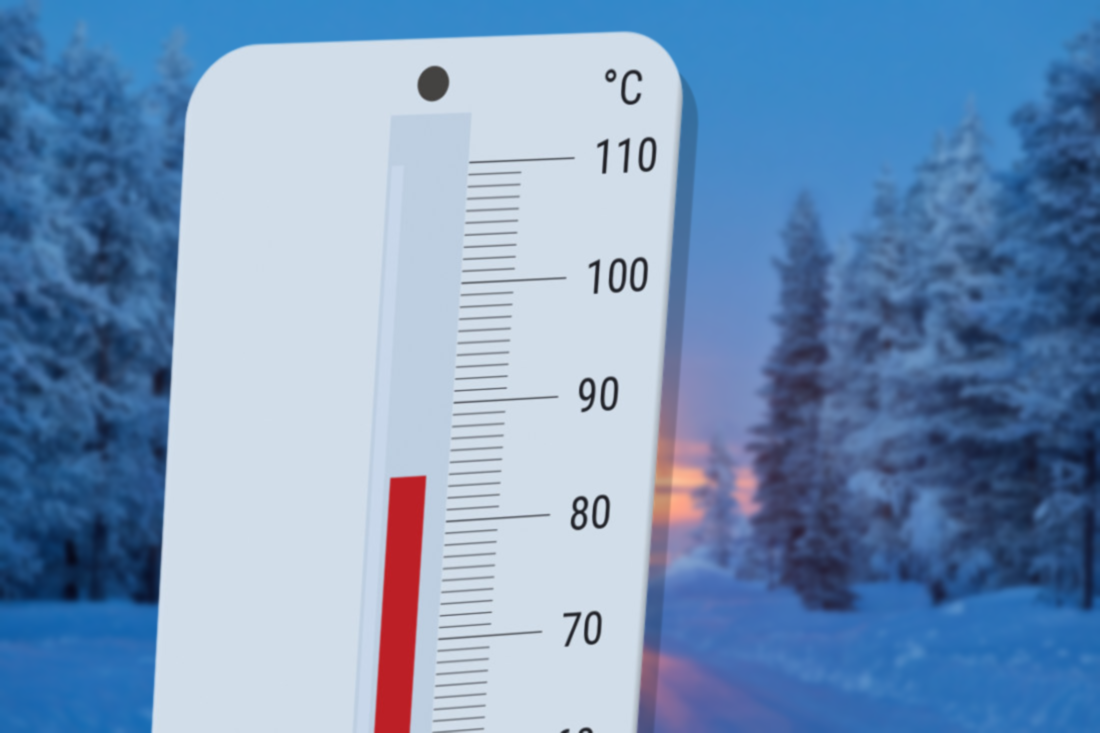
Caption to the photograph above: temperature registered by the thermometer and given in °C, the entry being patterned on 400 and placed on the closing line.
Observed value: 84
